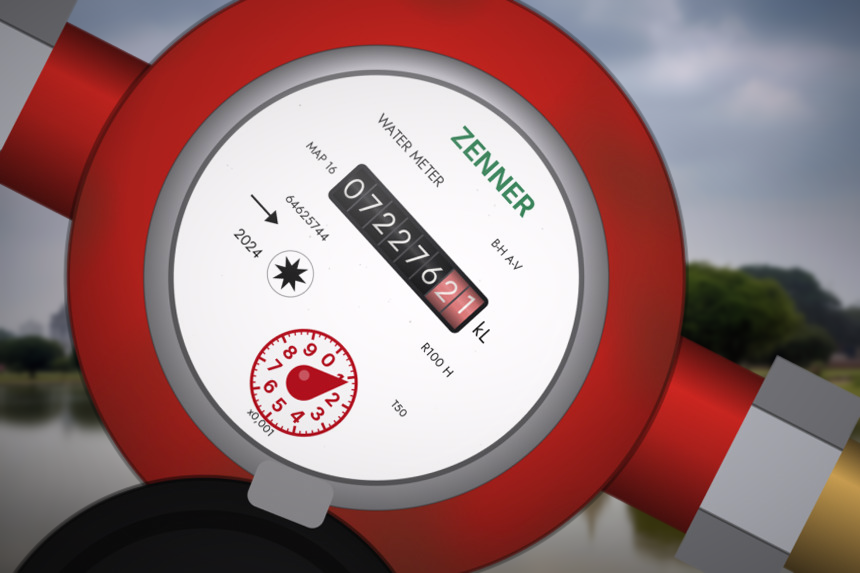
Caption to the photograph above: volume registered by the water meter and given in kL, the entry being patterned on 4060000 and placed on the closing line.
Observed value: 72276.211
